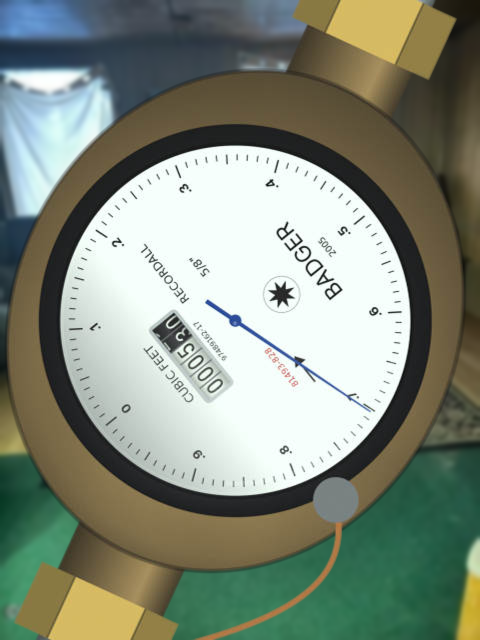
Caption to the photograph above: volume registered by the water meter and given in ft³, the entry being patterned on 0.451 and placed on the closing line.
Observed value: 529.70
